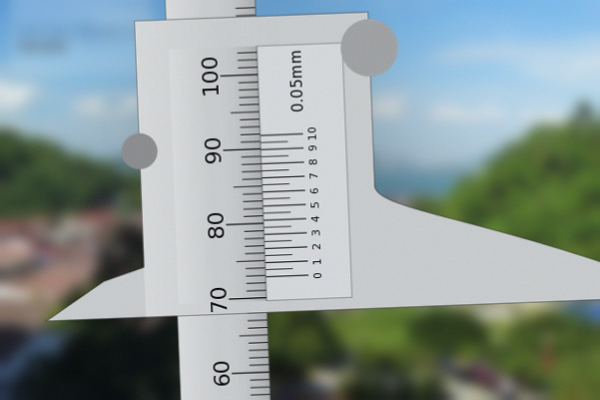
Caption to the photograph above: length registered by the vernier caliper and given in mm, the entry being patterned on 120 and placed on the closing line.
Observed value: 72.8
